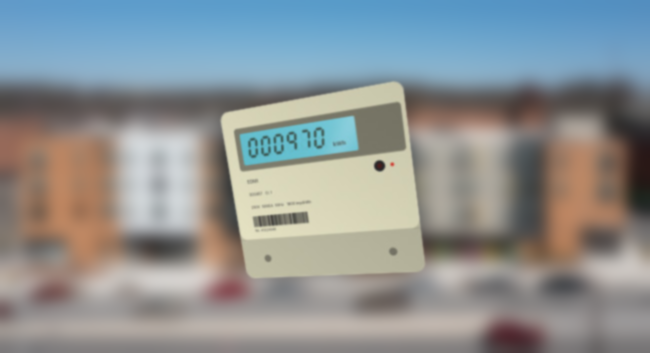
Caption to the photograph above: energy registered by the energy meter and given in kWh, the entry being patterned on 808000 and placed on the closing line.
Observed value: 970
